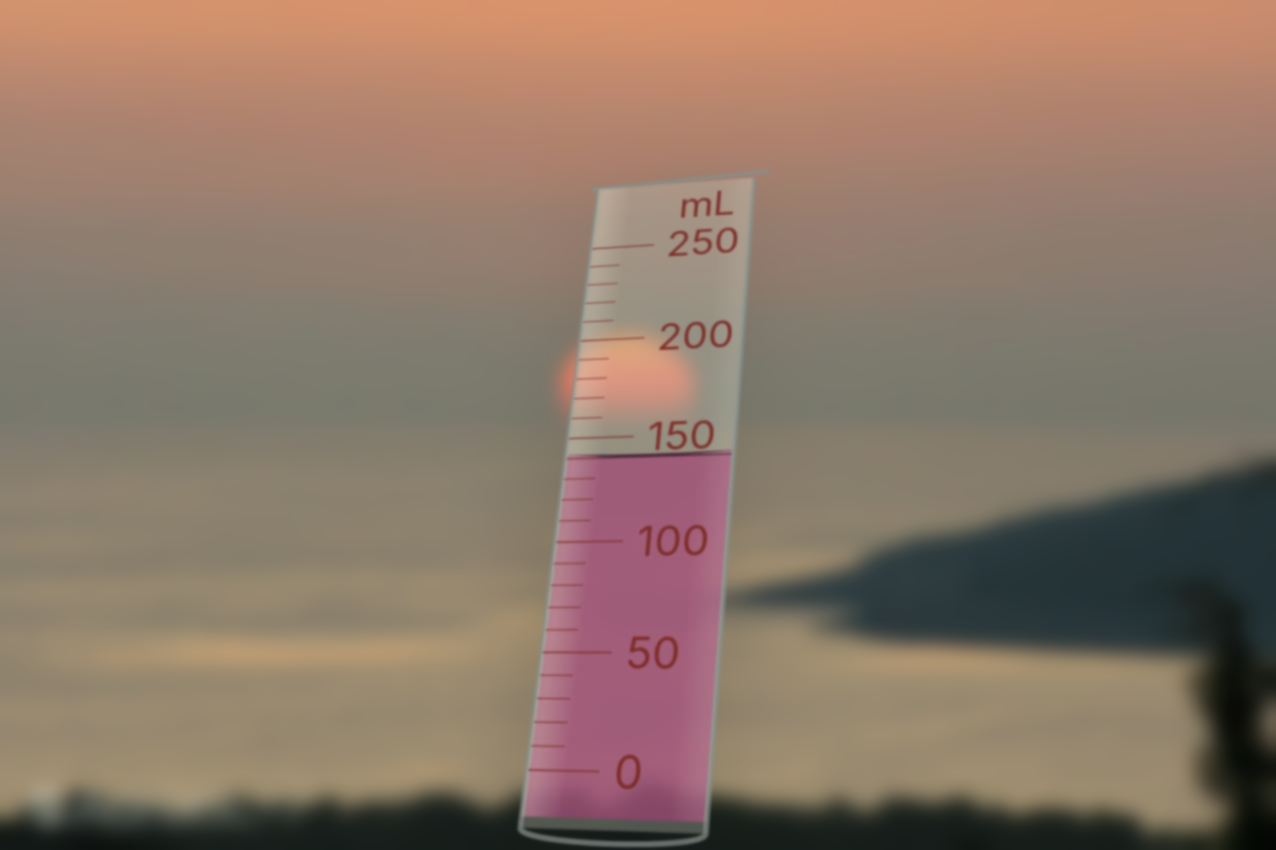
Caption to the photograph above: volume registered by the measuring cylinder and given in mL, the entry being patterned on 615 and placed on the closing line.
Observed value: 140
